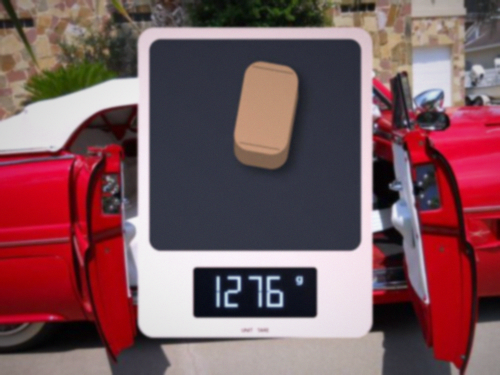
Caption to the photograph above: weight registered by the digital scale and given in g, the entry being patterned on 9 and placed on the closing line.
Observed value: 1276
